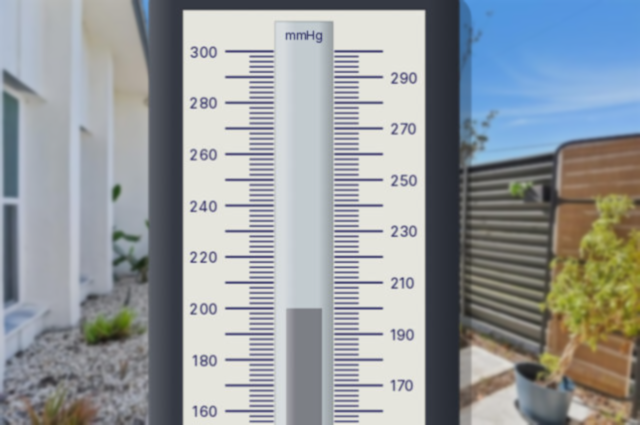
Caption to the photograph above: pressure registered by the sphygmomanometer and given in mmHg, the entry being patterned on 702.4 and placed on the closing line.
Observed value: 200
